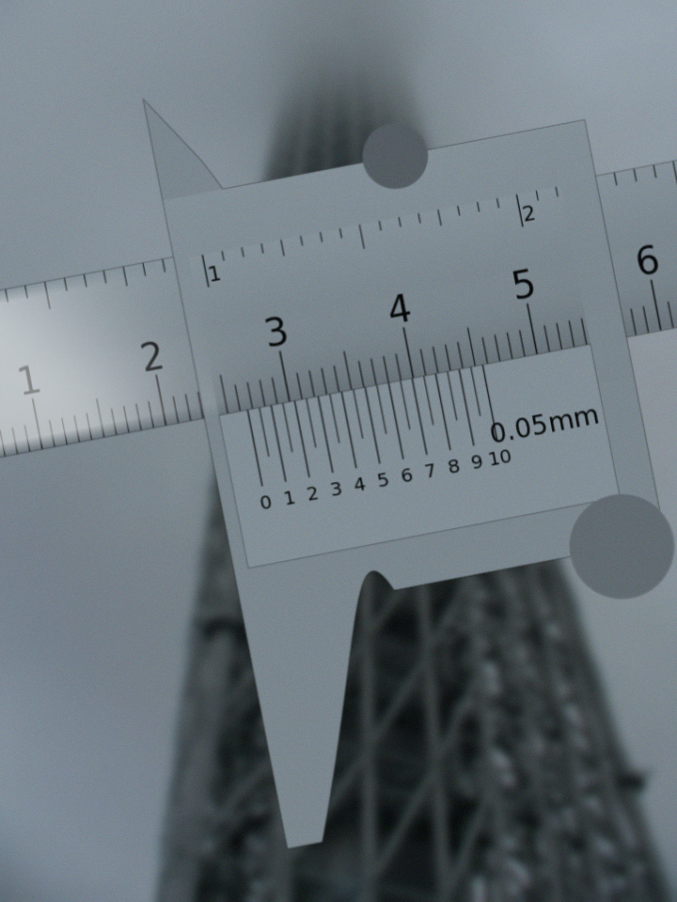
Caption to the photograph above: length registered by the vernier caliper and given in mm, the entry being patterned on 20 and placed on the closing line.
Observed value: 26.6
